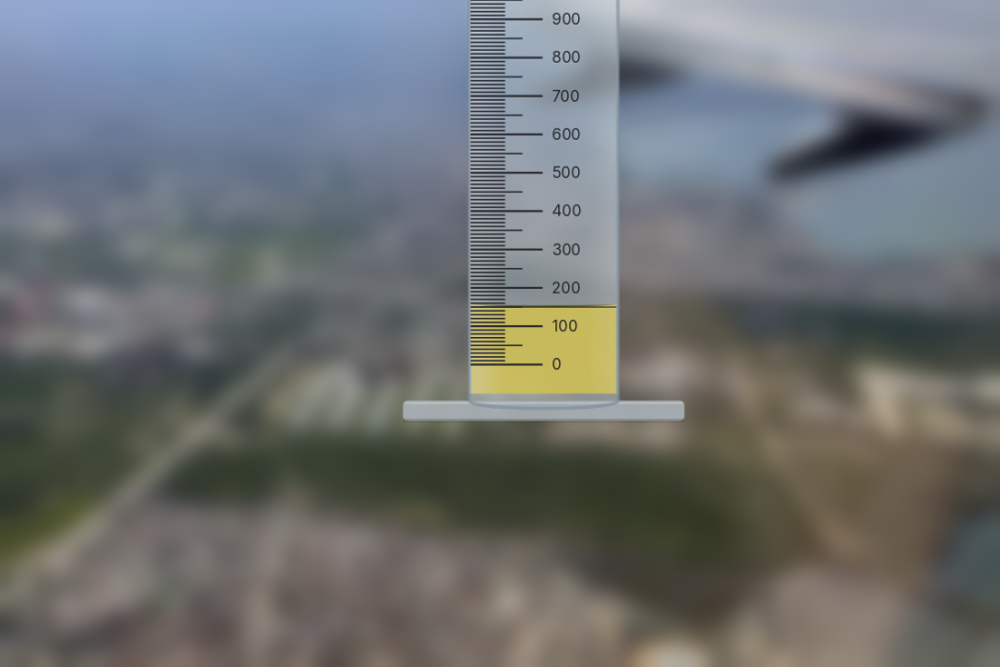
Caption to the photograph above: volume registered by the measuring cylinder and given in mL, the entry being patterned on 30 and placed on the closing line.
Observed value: 150
